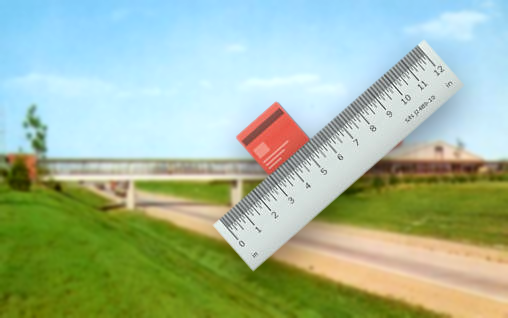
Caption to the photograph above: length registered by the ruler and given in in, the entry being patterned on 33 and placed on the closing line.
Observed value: 2.5
